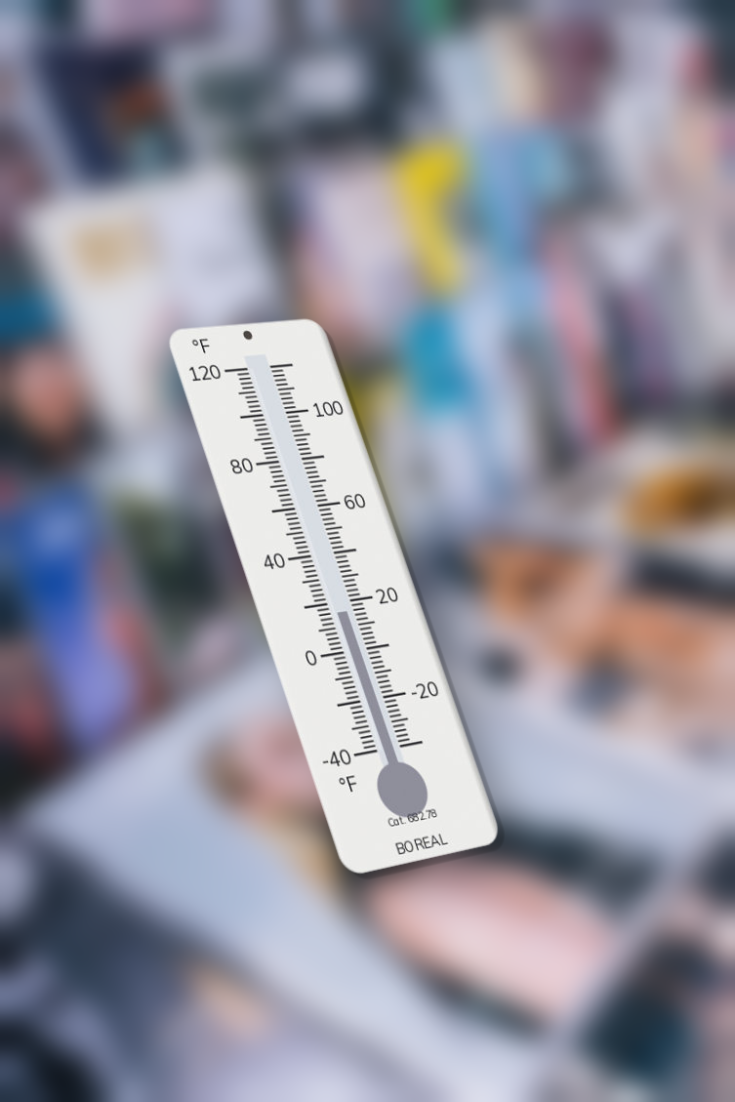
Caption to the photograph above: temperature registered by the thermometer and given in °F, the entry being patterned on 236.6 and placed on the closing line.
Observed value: 16
